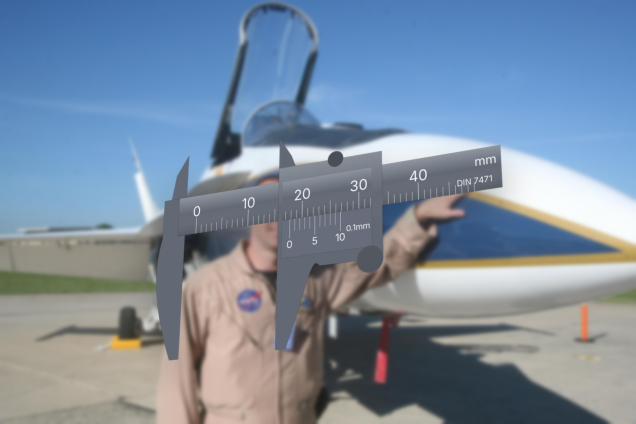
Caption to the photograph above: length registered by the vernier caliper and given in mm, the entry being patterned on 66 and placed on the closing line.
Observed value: 17.8
